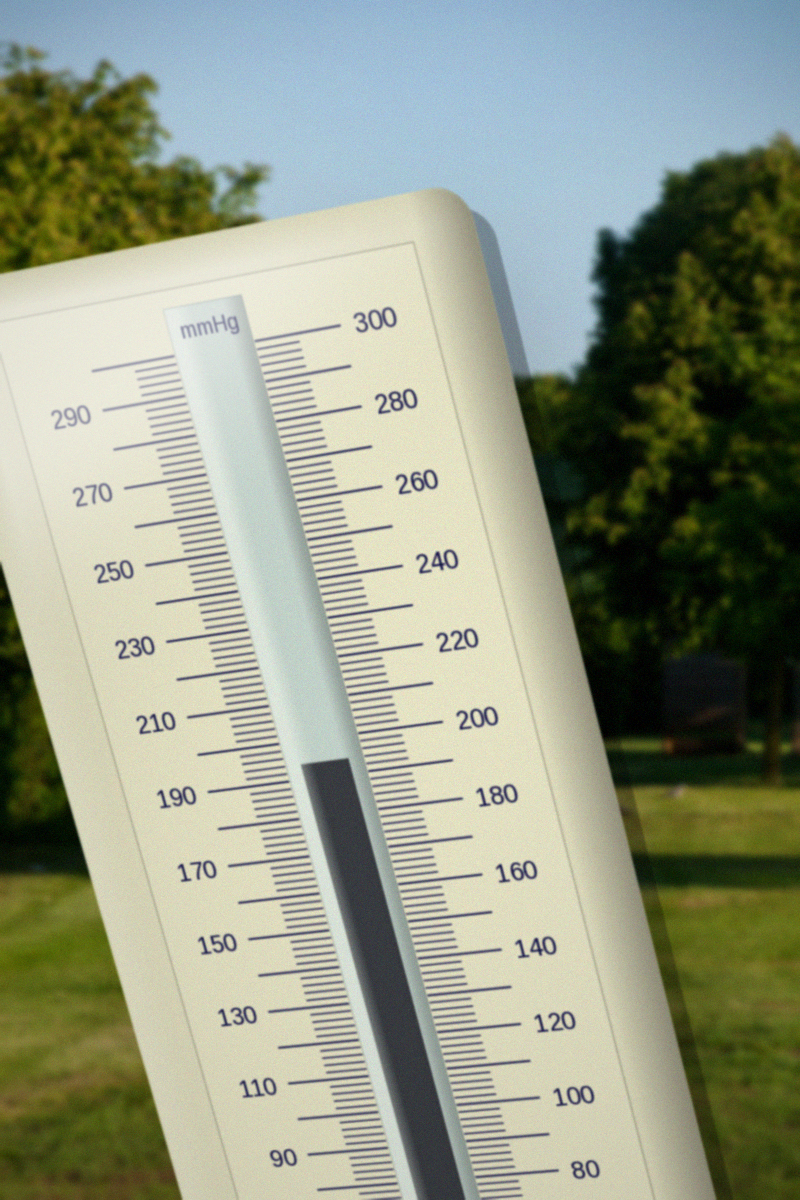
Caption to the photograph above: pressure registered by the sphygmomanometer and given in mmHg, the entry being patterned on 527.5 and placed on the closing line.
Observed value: 194
